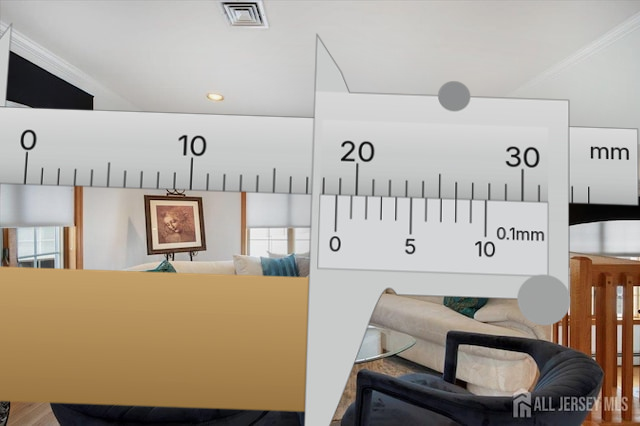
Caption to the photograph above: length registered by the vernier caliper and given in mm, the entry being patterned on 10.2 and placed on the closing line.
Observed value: 18.8
